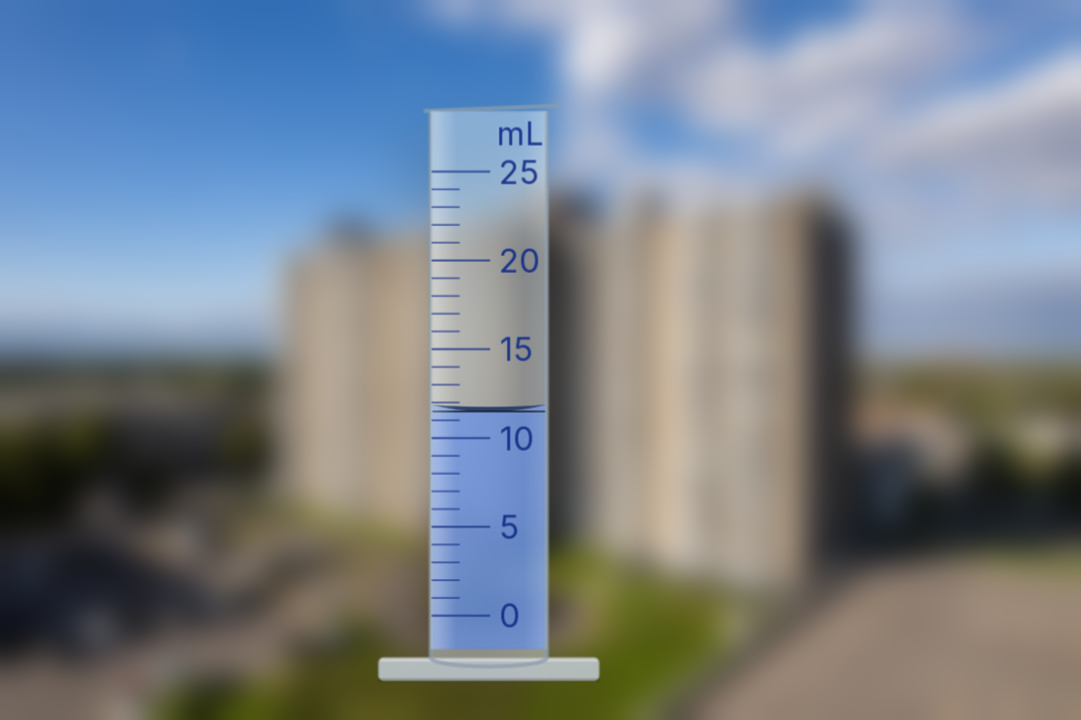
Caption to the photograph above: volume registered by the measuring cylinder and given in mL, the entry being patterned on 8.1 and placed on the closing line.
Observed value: 11.5
